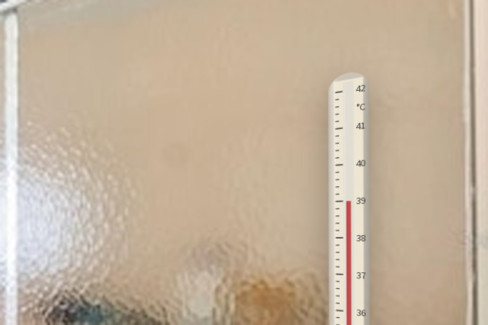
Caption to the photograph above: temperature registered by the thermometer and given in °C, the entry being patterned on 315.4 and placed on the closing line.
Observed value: 39
